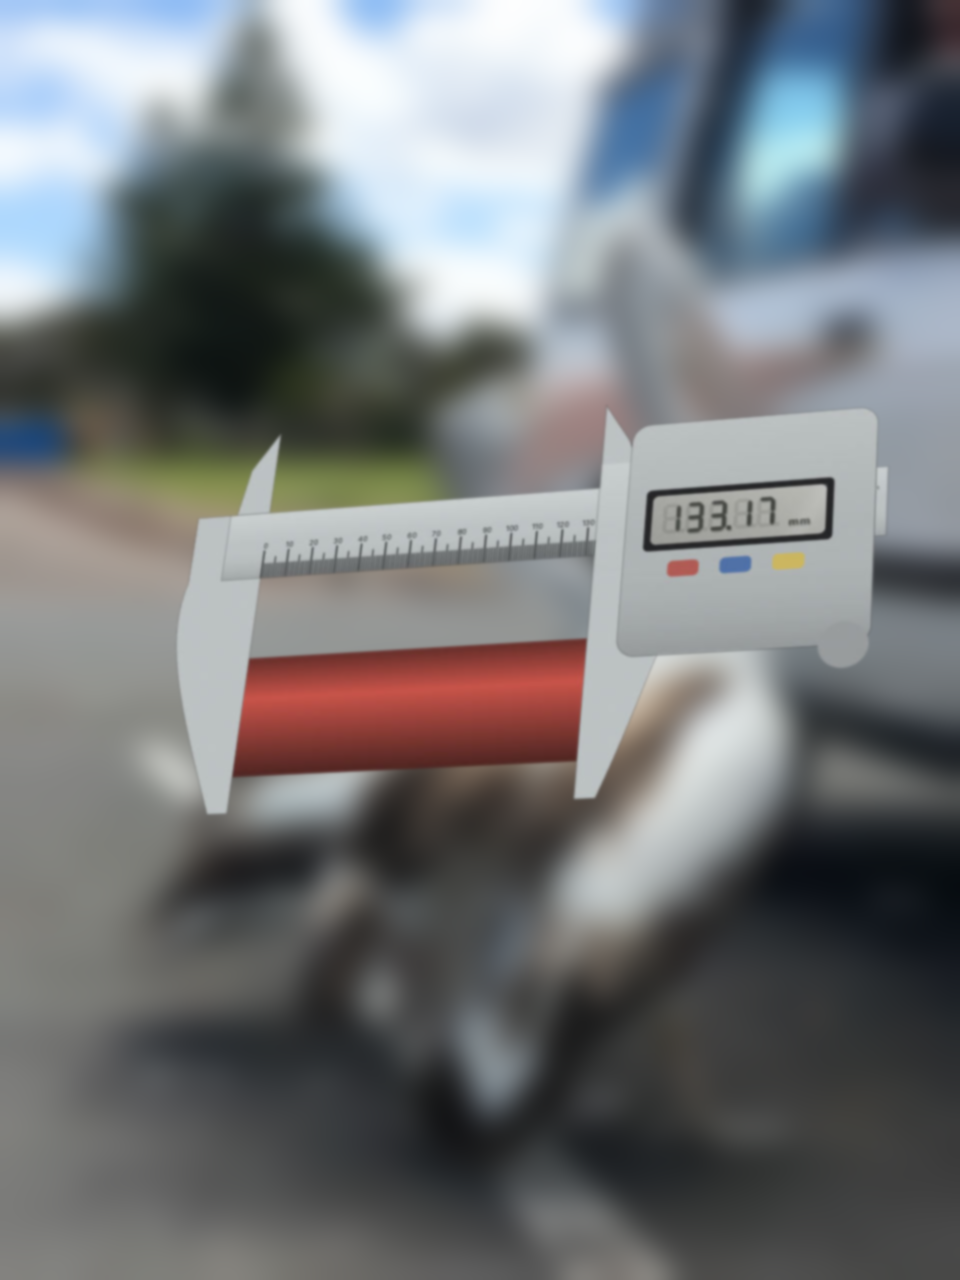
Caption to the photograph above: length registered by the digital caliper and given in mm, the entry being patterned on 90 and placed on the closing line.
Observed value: 133.17
